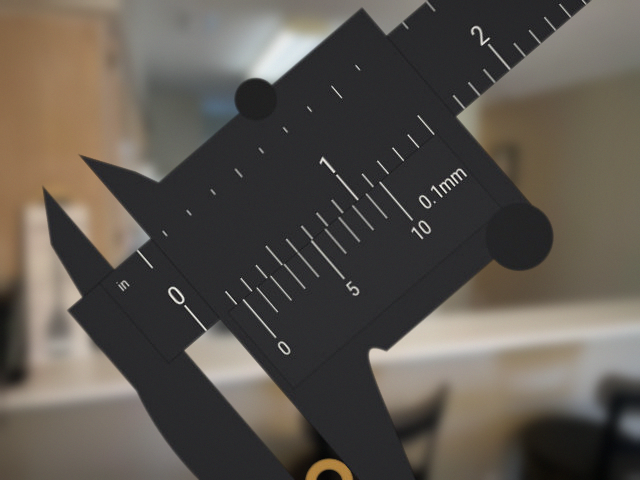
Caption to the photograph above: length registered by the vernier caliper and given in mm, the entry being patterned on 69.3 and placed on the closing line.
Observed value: 2.4
